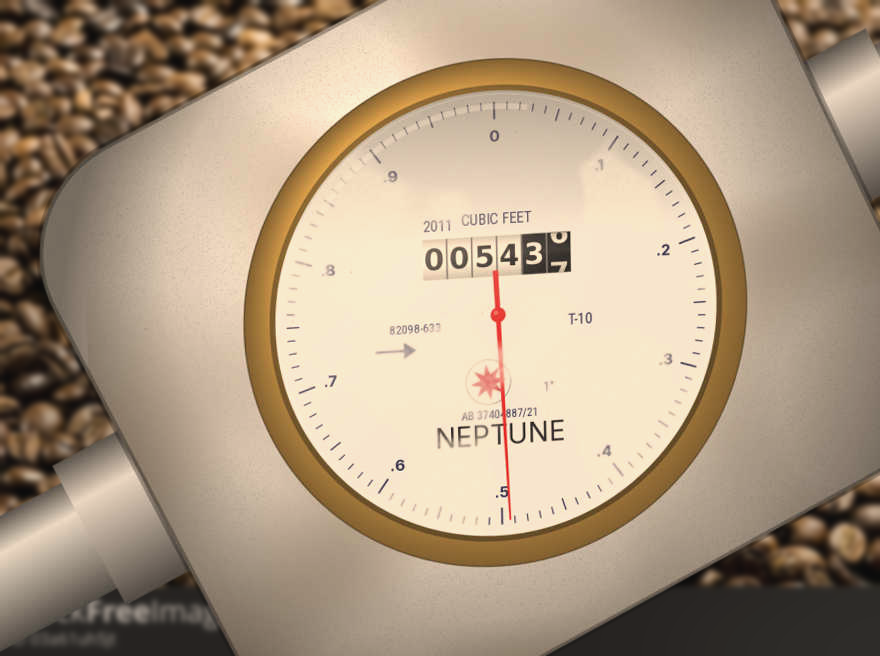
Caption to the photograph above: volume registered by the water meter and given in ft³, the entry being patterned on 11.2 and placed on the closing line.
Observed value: 5436.49
